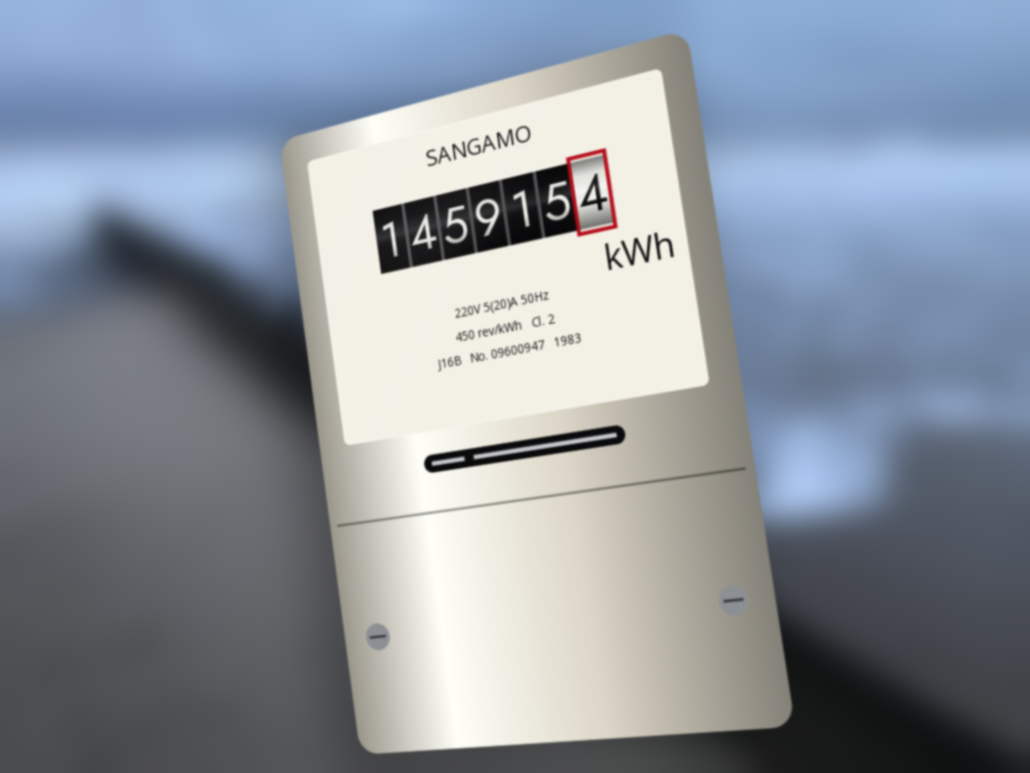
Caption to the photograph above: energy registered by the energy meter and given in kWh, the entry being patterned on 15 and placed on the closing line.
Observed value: 145915.4
